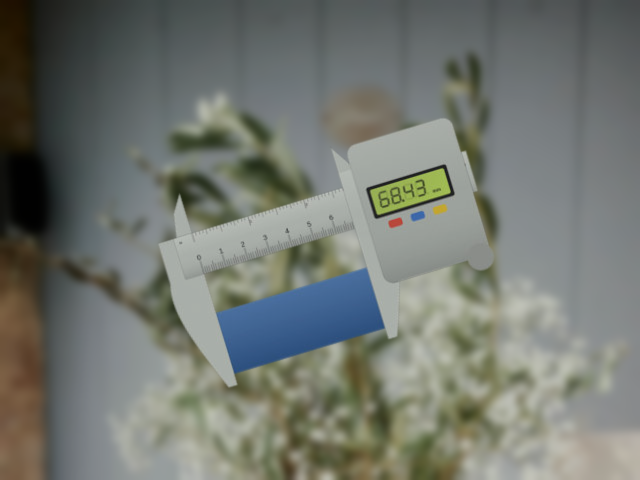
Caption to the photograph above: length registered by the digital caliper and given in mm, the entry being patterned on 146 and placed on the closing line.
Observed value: 68.43
